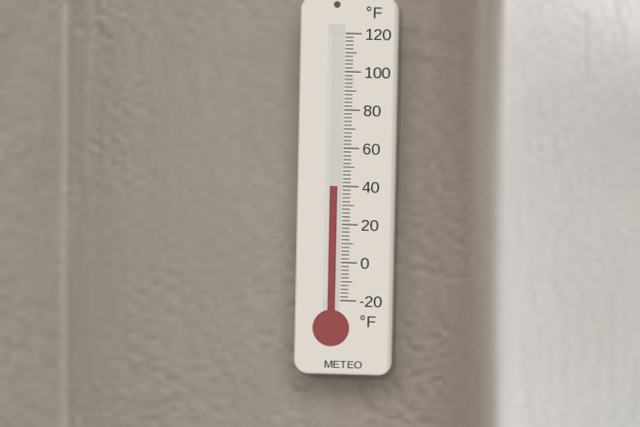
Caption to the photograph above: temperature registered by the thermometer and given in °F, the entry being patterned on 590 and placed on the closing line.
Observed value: 40
